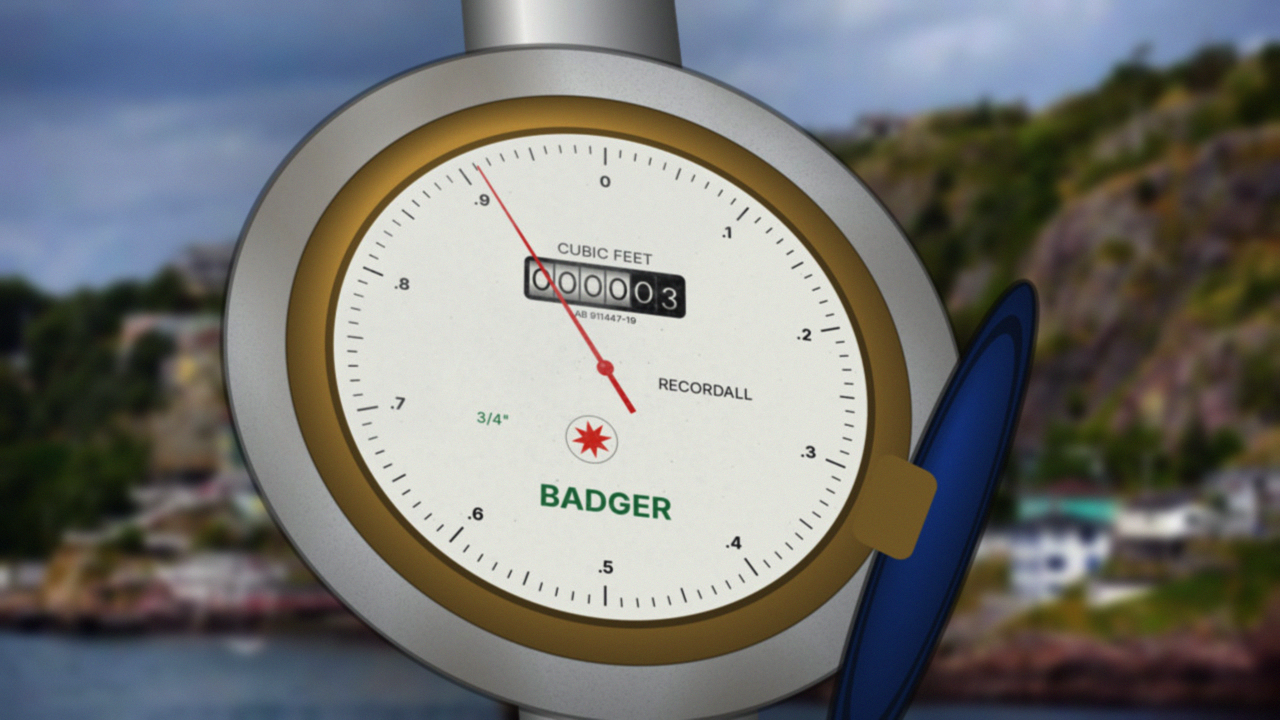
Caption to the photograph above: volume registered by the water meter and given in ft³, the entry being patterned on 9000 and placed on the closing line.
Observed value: 2.91
